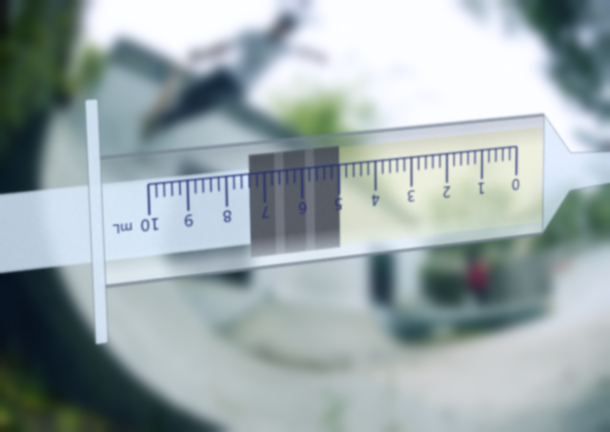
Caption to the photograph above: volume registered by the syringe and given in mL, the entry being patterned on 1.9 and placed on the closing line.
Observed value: 5
